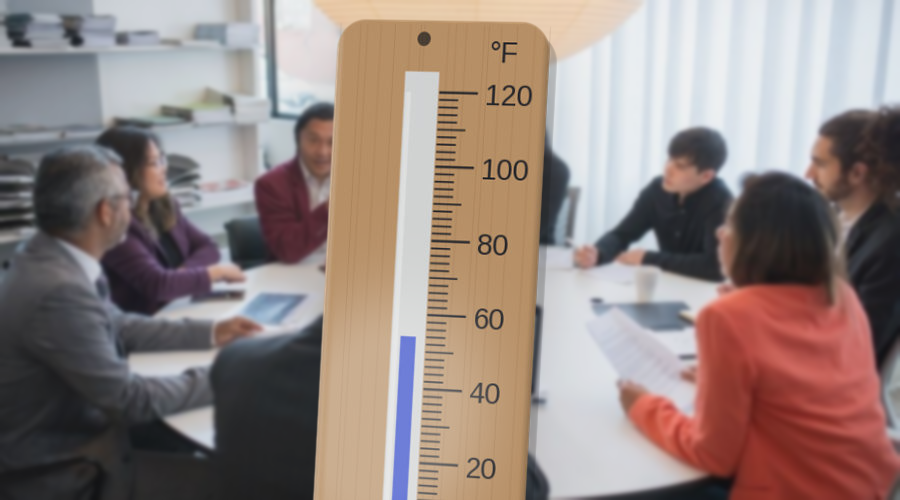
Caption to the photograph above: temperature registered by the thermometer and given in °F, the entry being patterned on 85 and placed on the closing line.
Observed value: 54
